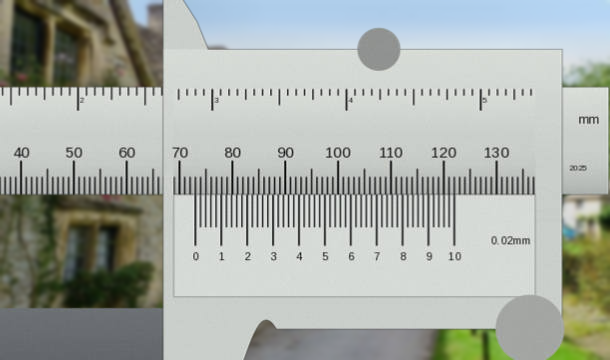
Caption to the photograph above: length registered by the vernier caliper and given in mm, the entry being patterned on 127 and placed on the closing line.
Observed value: 73.0
